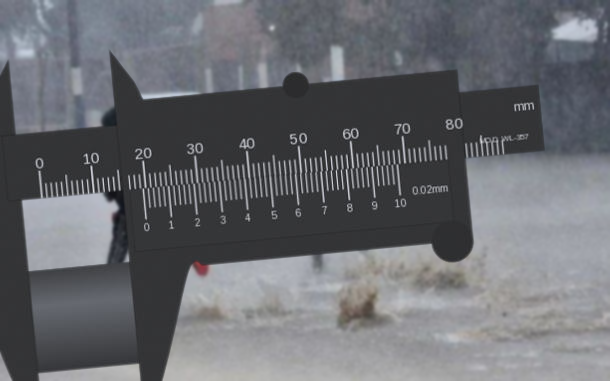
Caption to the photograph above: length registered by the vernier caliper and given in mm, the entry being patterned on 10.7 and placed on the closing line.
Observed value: 19.5
